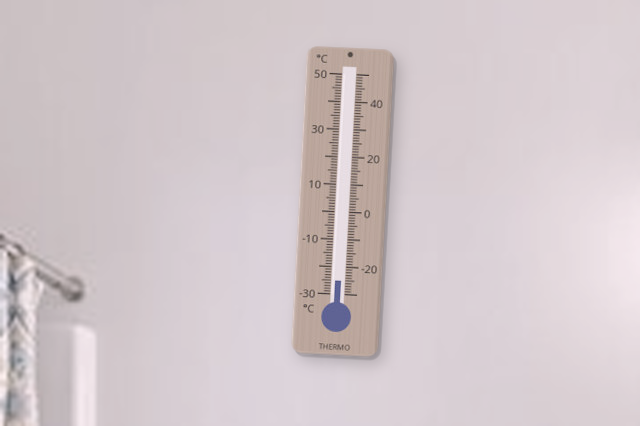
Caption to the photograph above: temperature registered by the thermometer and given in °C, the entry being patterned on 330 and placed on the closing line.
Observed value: -25
